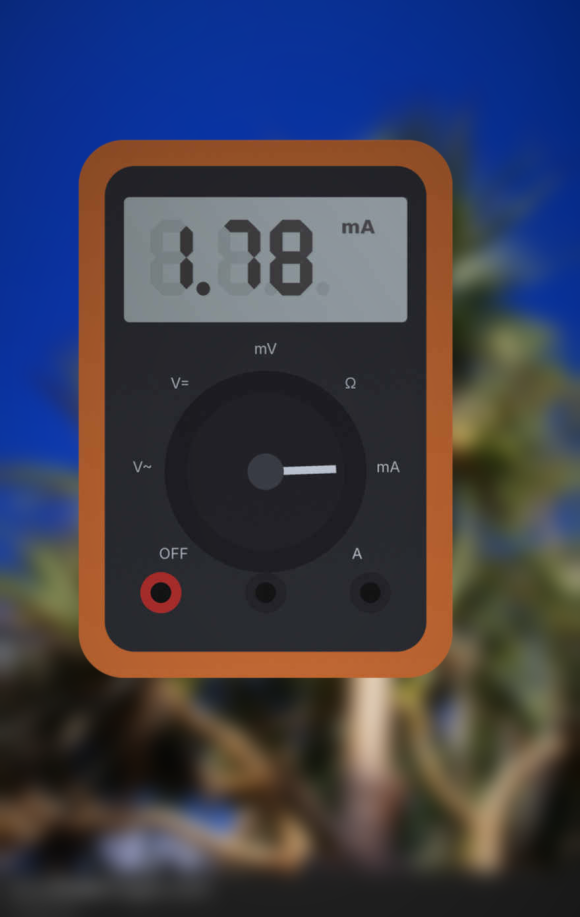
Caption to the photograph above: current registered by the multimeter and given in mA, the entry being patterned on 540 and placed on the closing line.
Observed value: 1.78
